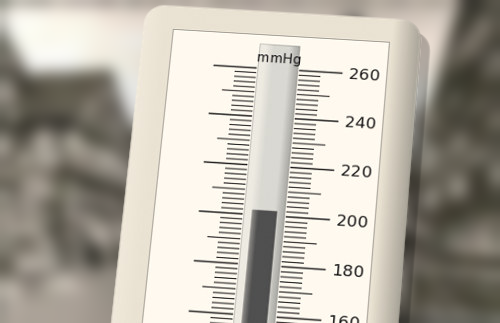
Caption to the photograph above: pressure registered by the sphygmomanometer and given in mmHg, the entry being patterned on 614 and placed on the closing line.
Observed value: 202
